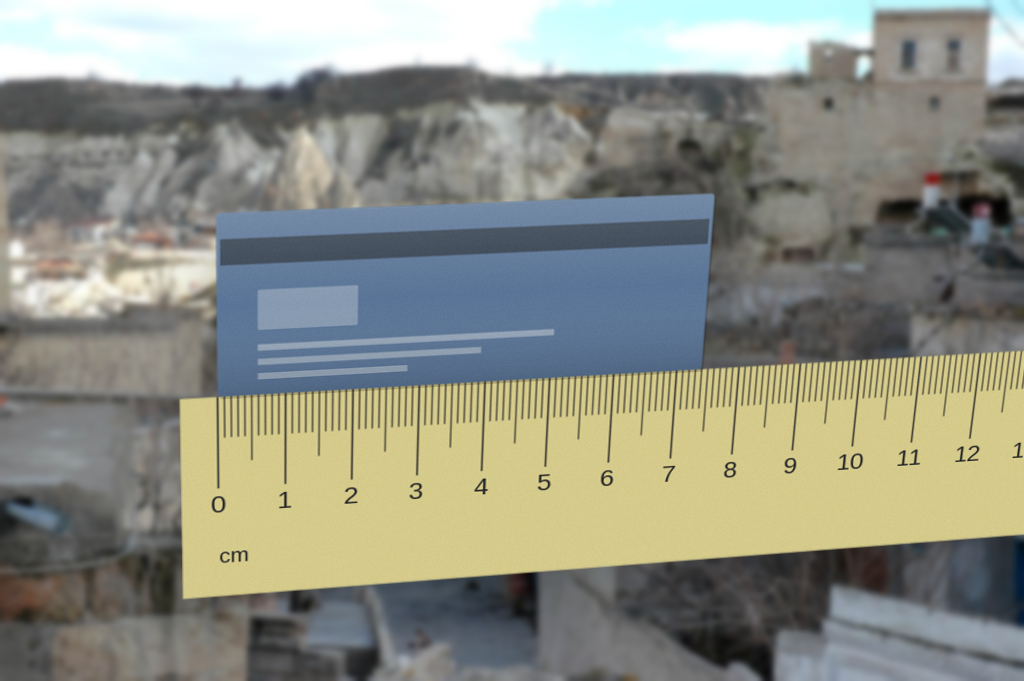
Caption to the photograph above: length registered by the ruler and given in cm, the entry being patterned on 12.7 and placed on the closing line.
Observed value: 7.4
